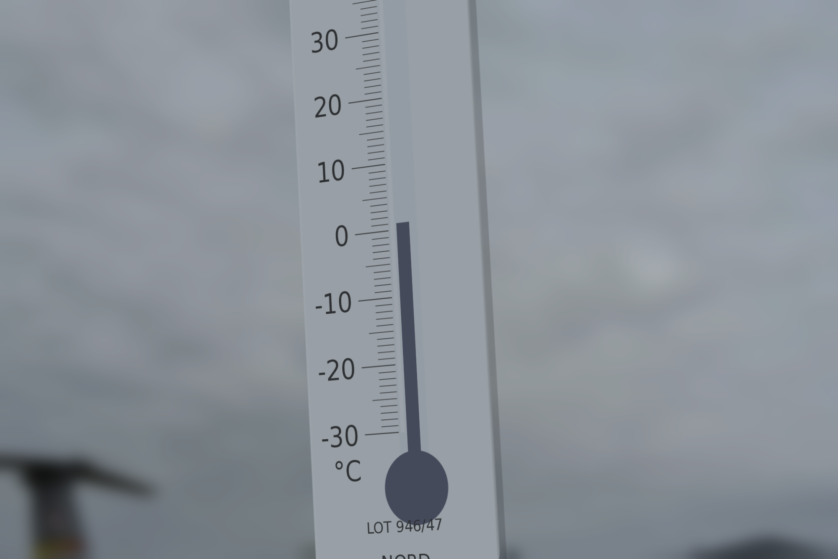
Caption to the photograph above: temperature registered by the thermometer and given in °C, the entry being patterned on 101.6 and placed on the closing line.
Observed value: 1
